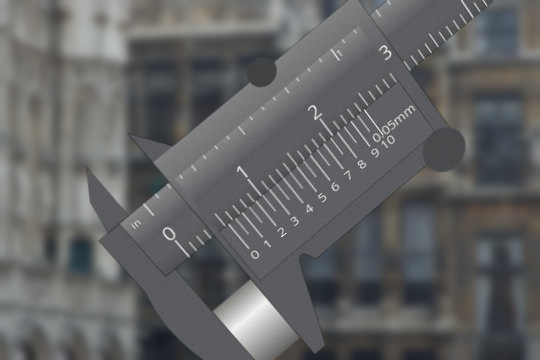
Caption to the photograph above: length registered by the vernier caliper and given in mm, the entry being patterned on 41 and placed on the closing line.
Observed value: 5.4
